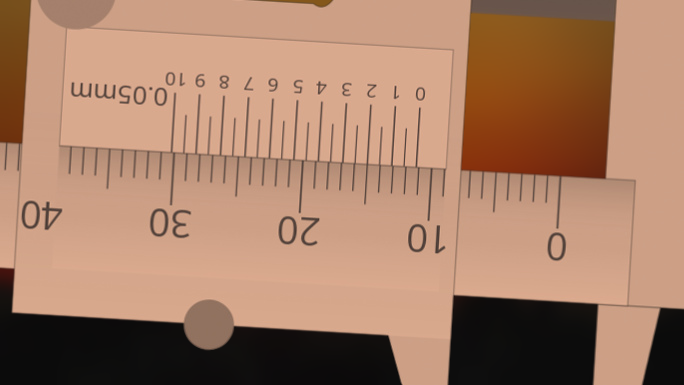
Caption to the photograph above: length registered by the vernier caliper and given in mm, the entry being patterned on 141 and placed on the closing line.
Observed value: 11.2
